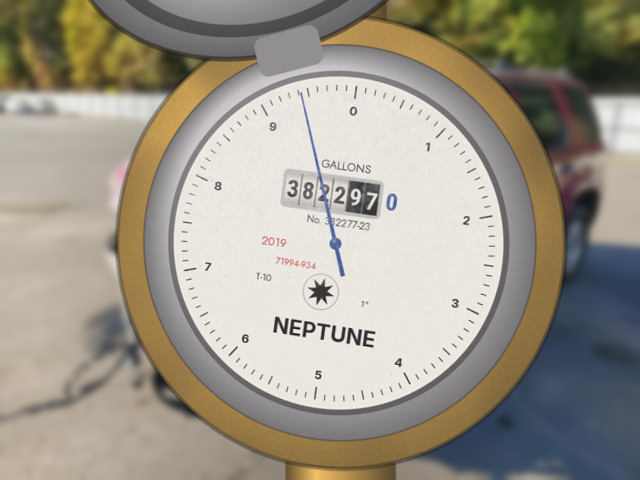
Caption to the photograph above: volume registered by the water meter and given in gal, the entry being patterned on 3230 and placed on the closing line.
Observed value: 3822969.4
